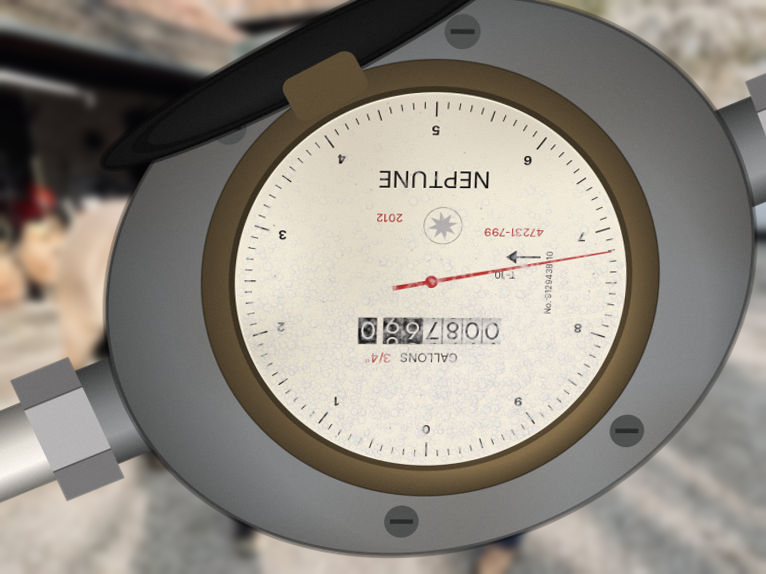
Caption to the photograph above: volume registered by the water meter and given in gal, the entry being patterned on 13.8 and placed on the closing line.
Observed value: 87687.2
